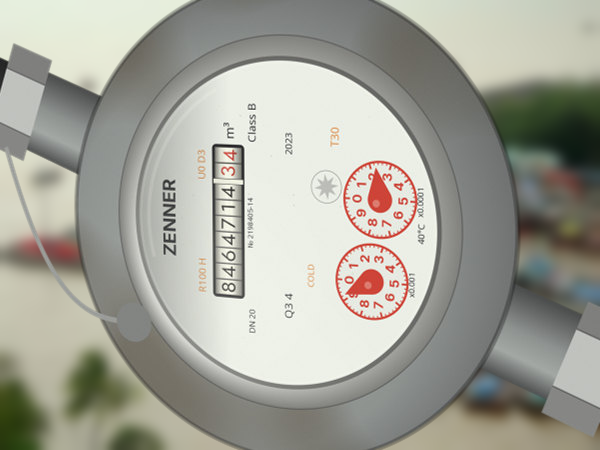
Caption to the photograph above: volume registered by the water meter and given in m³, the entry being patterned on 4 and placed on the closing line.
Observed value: 8464714.3392
